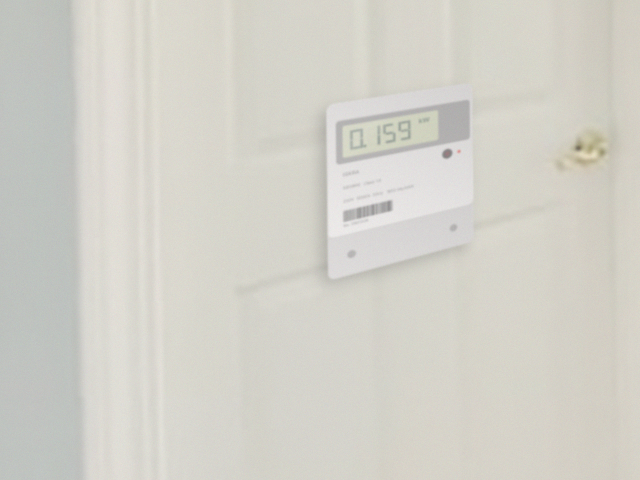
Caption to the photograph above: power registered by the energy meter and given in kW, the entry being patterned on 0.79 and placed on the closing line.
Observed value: 0.159
